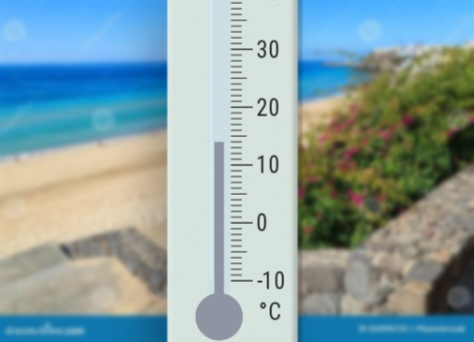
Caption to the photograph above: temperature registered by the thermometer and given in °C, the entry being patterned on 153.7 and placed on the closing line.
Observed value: 14
